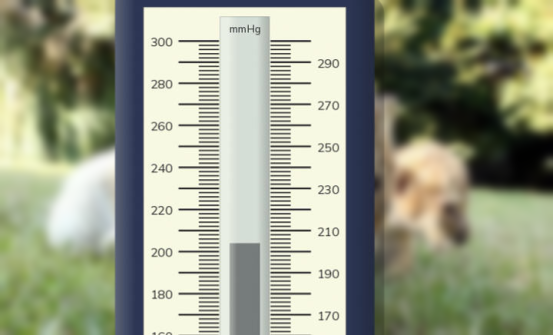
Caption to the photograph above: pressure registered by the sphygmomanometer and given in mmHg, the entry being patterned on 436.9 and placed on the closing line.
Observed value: 204
